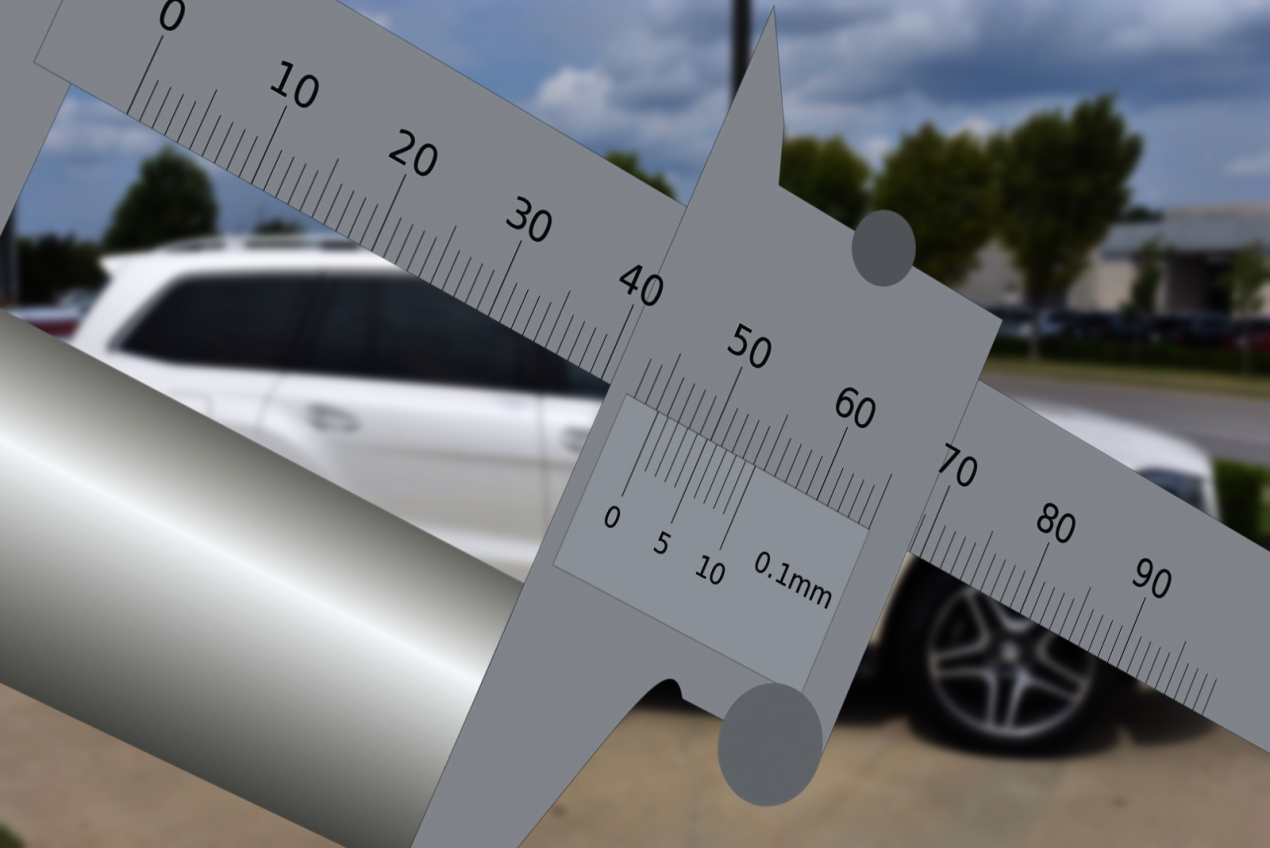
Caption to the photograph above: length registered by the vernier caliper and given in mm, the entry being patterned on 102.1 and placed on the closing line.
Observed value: 45.2
